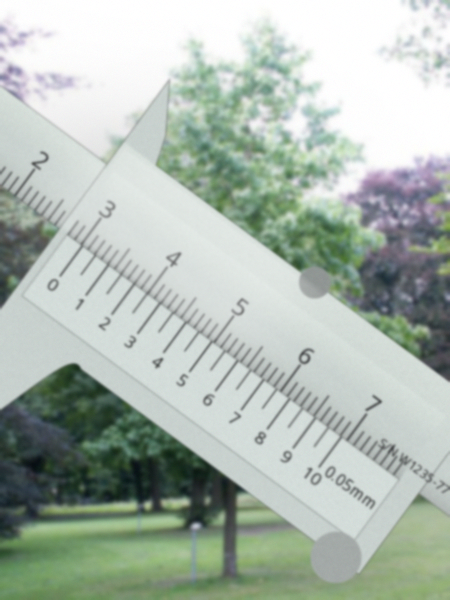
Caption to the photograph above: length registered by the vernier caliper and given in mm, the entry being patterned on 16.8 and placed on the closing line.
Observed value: 30.2
